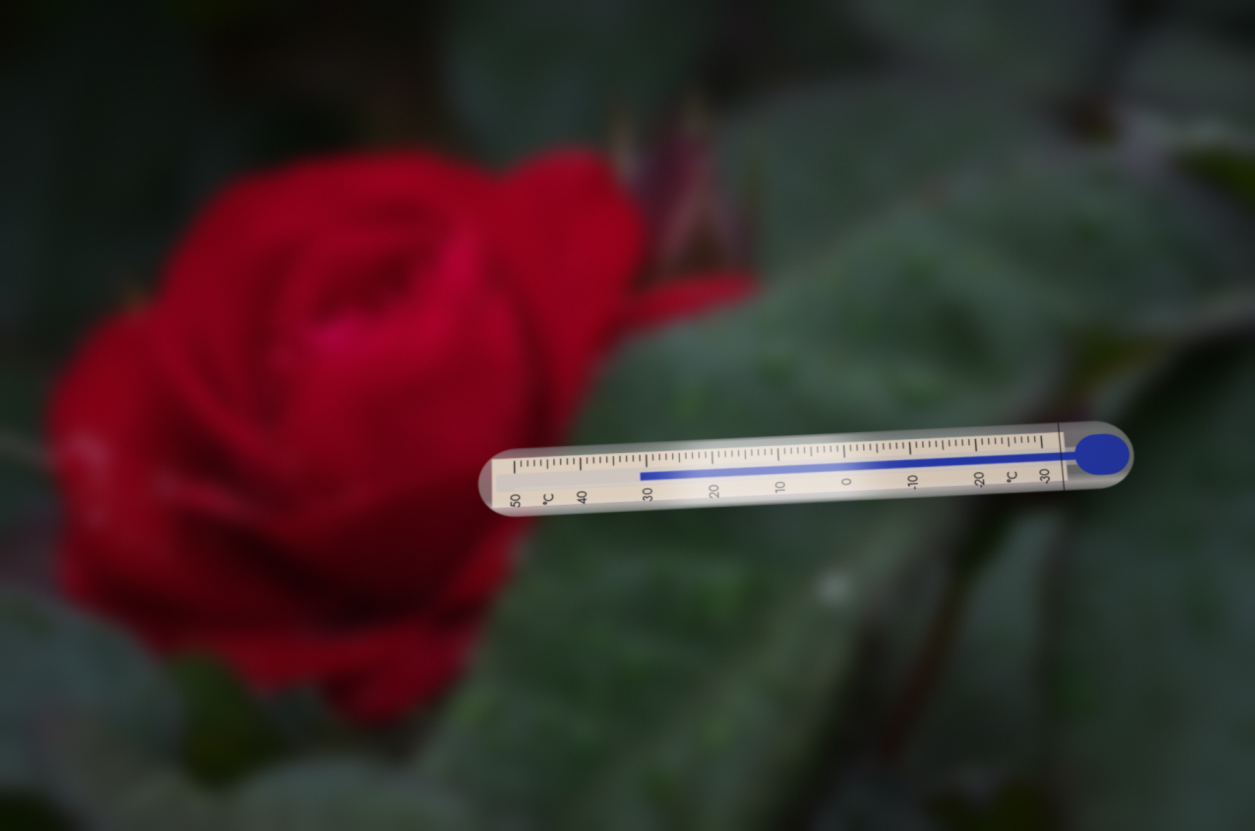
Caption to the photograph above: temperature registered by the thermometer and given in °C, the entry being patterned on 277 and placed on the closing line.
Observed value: 31
